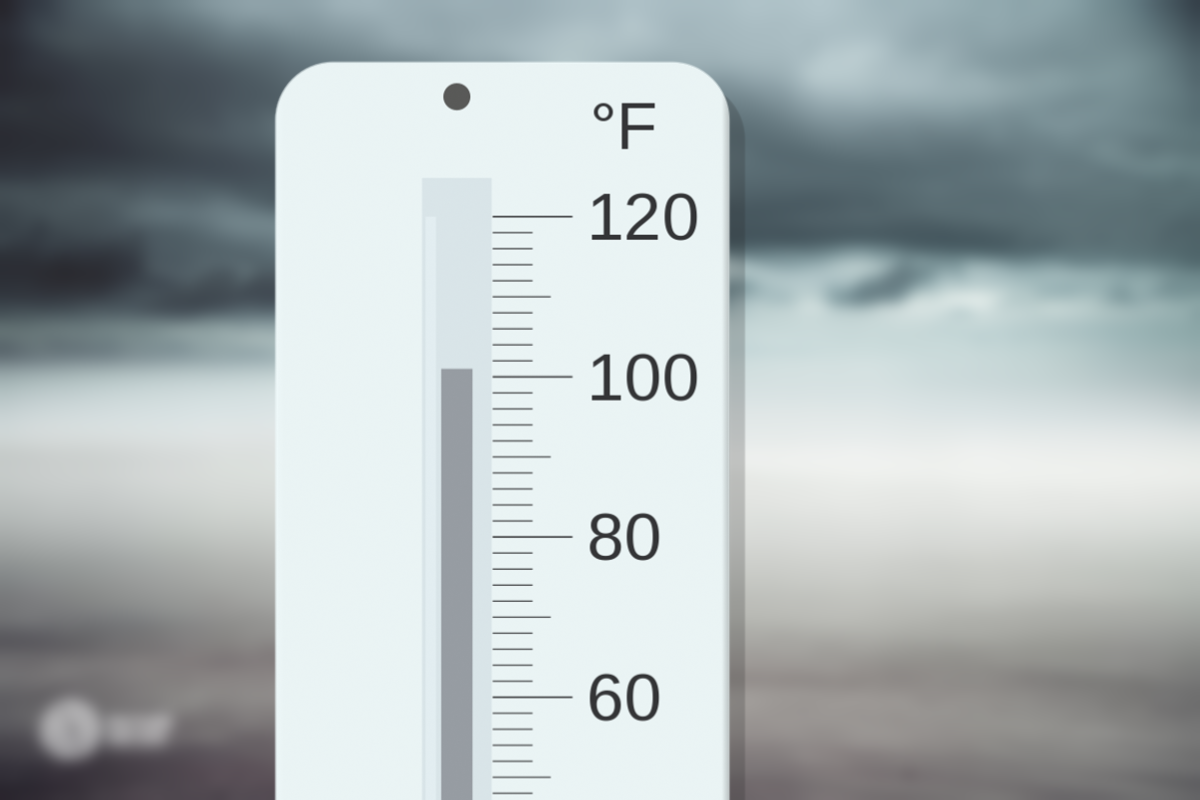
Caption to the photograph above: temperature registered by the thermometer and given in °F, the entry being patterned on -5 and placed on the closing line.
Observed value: 101
